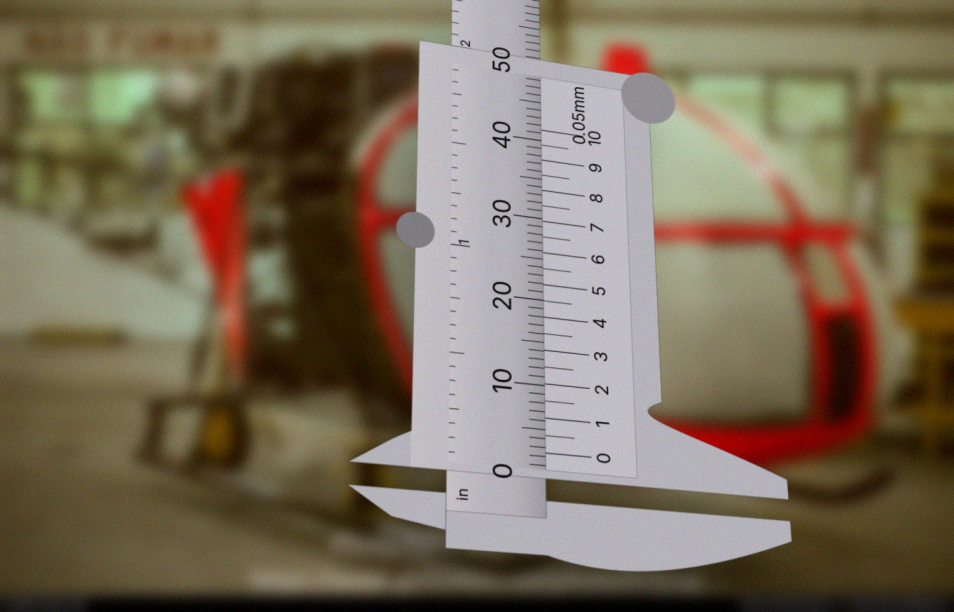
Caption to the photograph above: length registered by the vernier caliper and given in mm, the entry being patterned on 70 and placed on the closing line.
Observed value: 2.4
